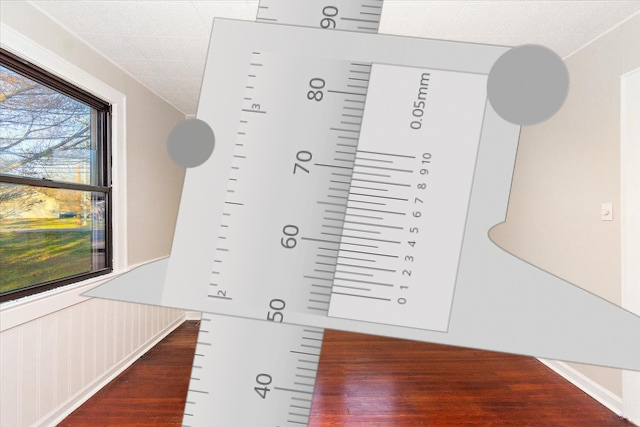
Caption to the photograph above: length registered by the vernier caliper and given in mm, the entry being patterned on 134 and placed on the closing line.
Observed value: 53.4
